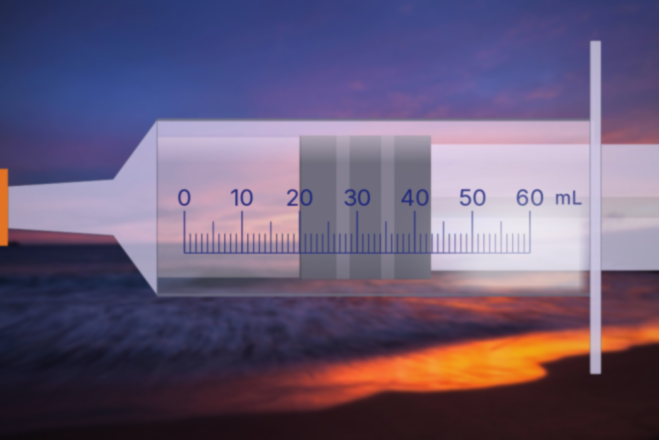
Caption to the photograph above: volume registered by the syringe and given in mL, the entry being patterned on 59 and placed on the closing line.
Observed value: 20
